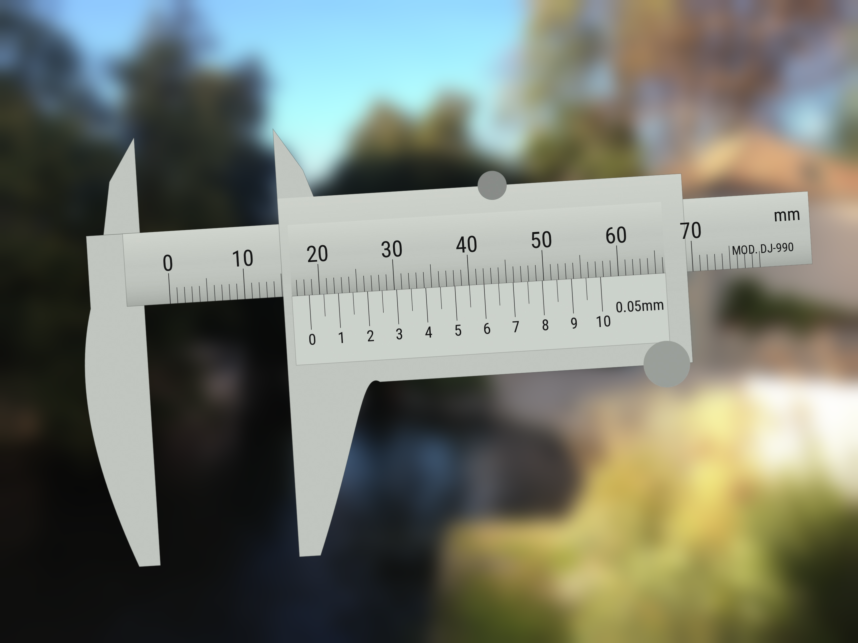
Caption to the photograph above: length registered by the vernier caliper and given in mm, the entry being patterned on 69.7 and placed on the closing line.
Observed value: 18.6
